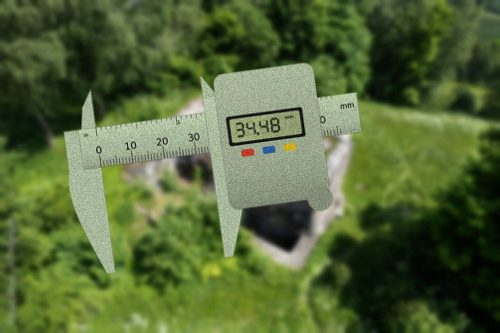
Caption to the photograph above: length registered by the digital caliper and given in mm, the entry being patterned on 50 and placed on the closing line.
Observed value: 34.48
